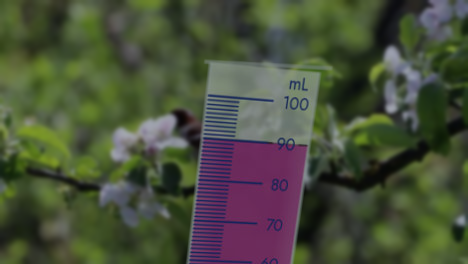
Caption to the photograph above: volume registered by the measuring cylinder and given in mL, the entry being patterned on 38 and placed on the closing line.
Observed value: 90
